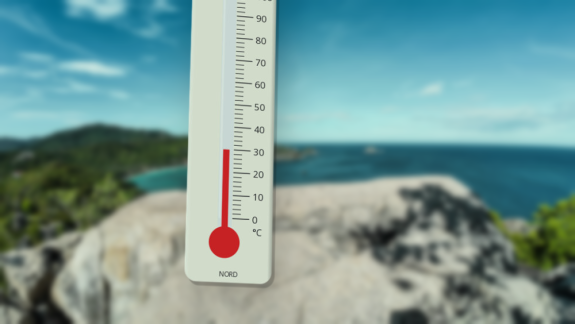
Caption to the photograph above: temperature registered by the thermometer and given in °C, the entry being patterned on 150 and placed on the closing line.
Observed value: 30
